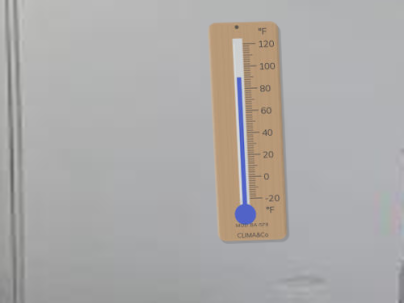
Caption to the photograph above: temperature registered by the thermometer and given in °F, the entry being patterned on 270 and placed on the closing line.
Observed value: 90
